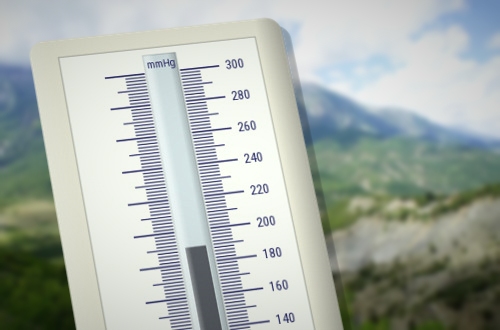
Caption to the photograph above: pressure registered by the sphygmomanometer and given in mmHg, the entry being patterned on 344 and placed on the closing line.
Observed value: 190
